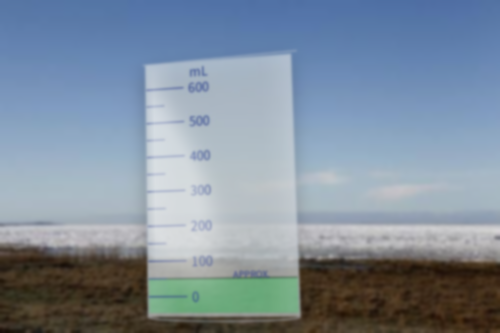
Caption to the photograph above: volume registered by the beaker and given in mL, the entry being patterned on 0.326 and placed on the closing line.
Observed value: 50
